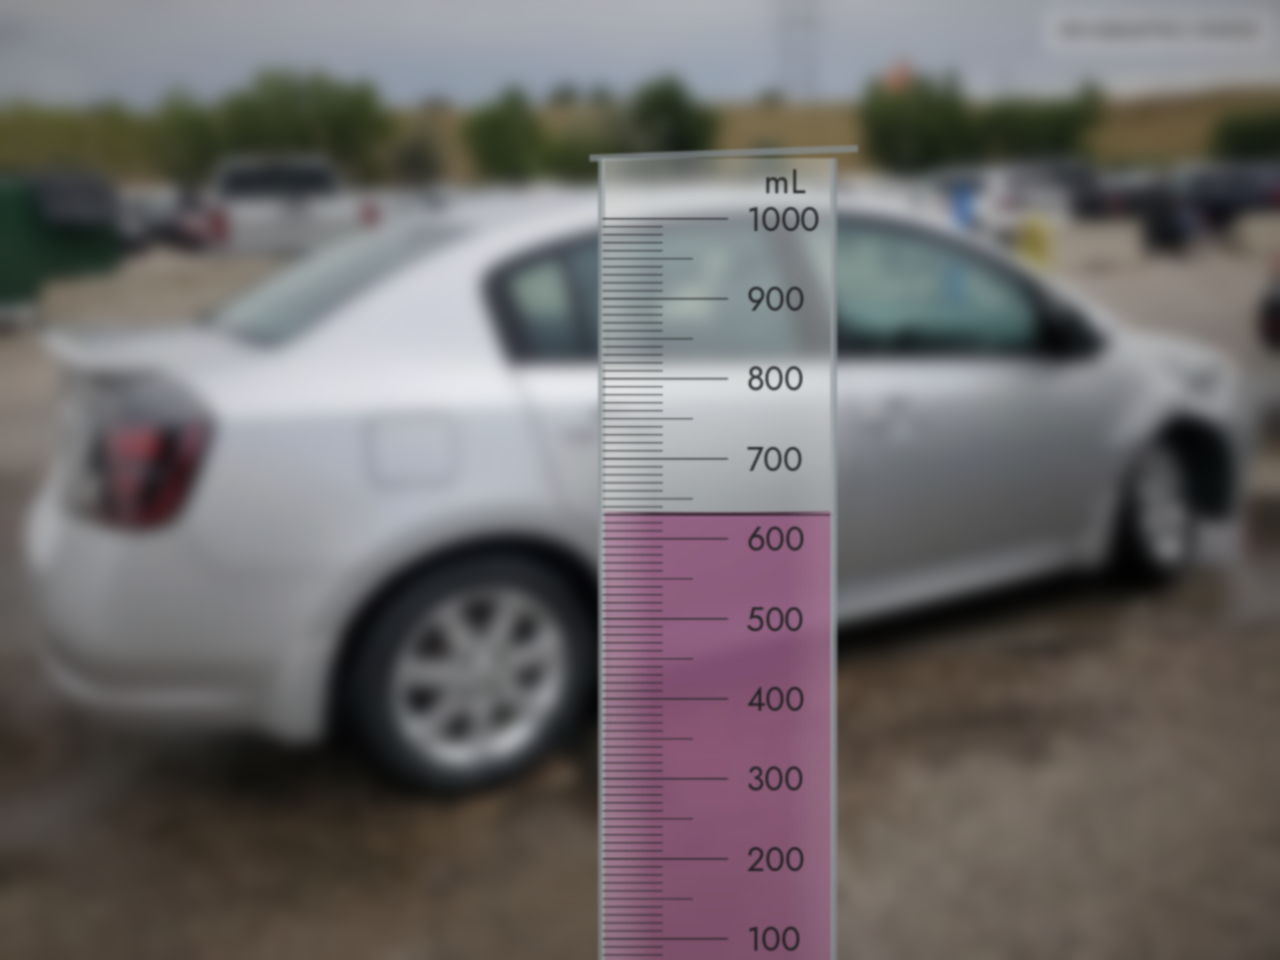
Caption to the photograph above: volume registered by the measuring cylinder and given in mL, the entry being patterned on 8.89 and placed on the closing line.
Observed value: 630
